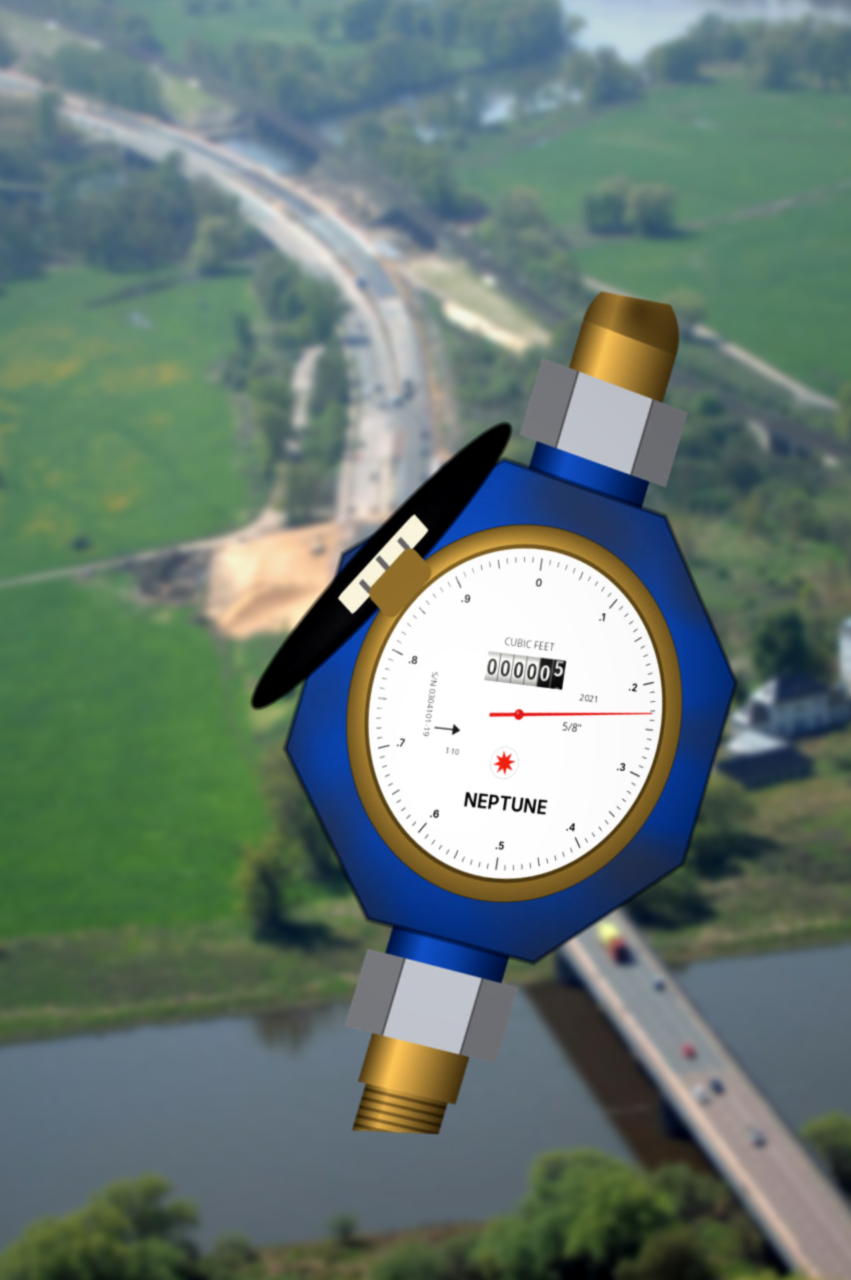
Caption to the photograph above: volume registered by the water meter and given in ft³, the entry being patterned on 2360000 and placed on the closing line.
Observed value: 5.23
